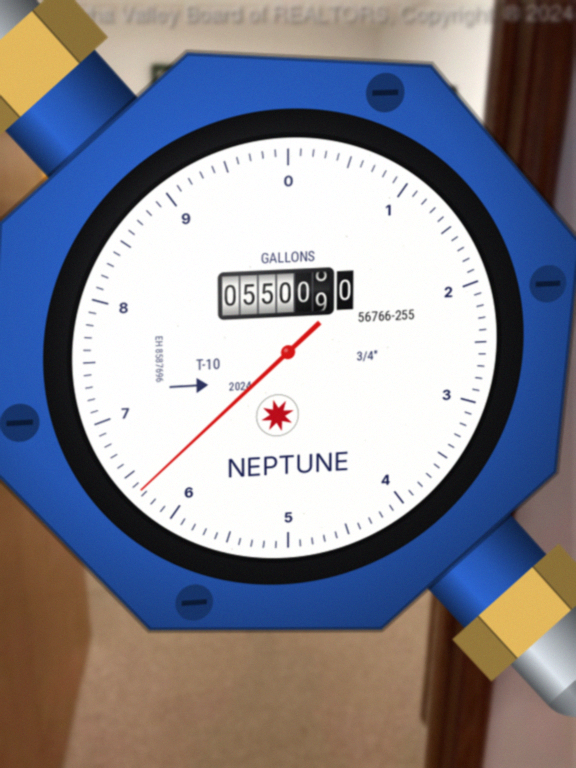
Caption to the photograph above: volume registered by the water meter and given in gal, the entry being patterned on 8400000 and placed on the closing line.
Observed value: 550086.3
